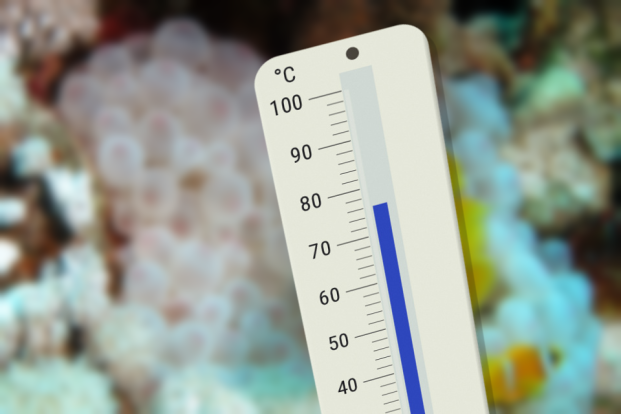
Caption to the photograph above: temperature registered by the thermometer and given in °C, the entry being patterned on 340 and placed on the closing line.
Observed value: 76
